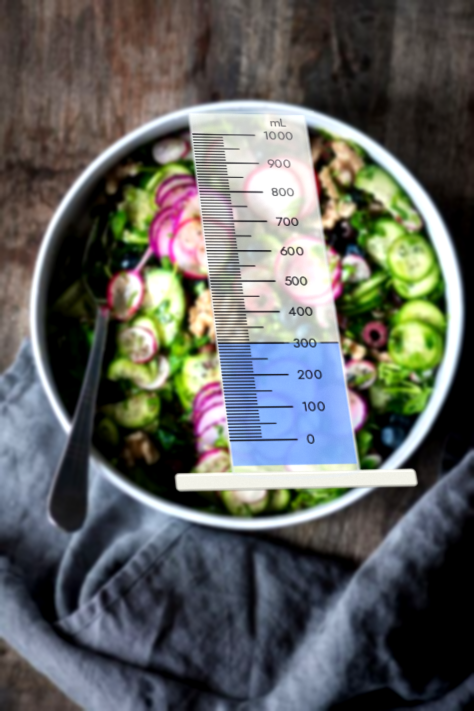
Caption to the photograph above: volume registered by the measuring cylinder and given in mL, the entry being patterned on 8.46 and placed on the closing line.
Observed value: 300
